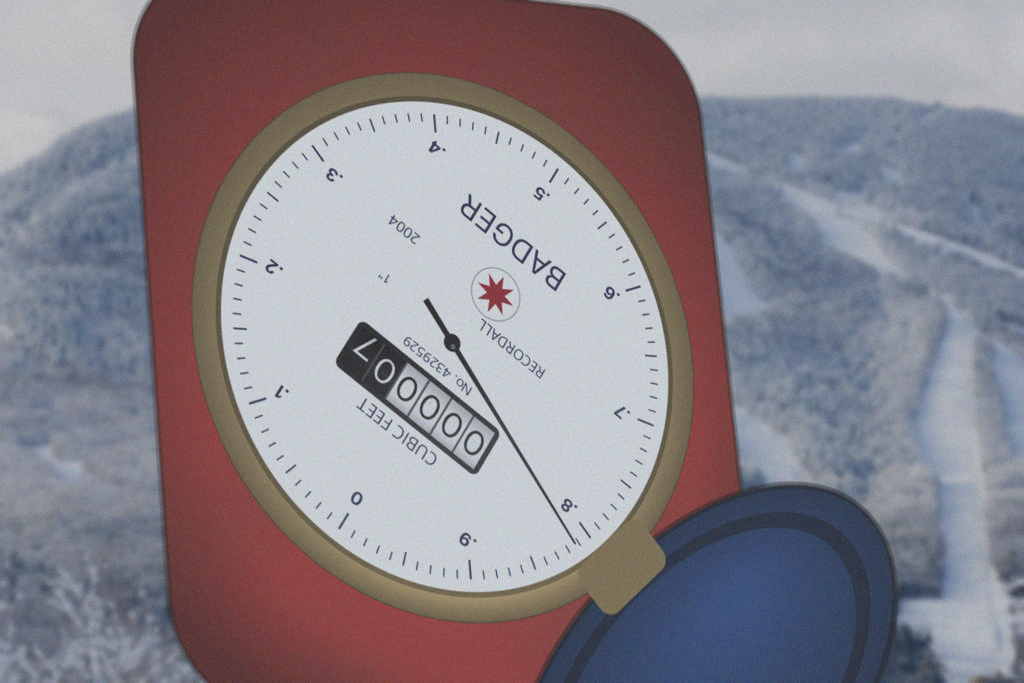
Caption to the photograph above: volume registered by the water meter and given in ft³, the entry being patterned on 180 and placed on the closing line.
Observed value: 6.81
